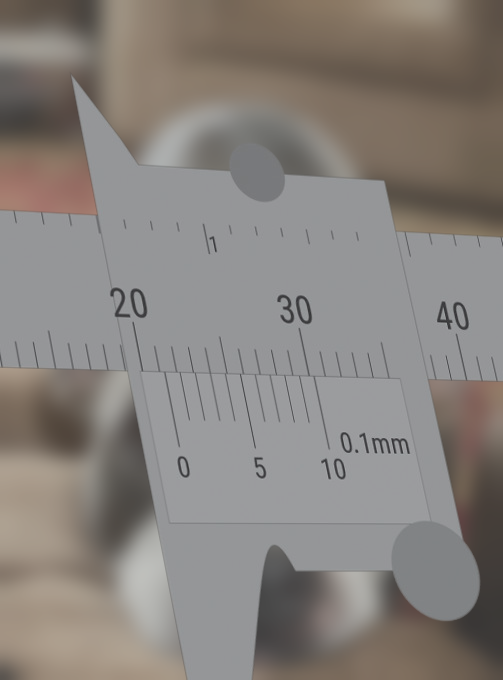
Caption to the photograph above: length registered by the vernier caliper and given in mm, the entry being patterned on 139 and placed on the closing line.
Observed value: 21.3
